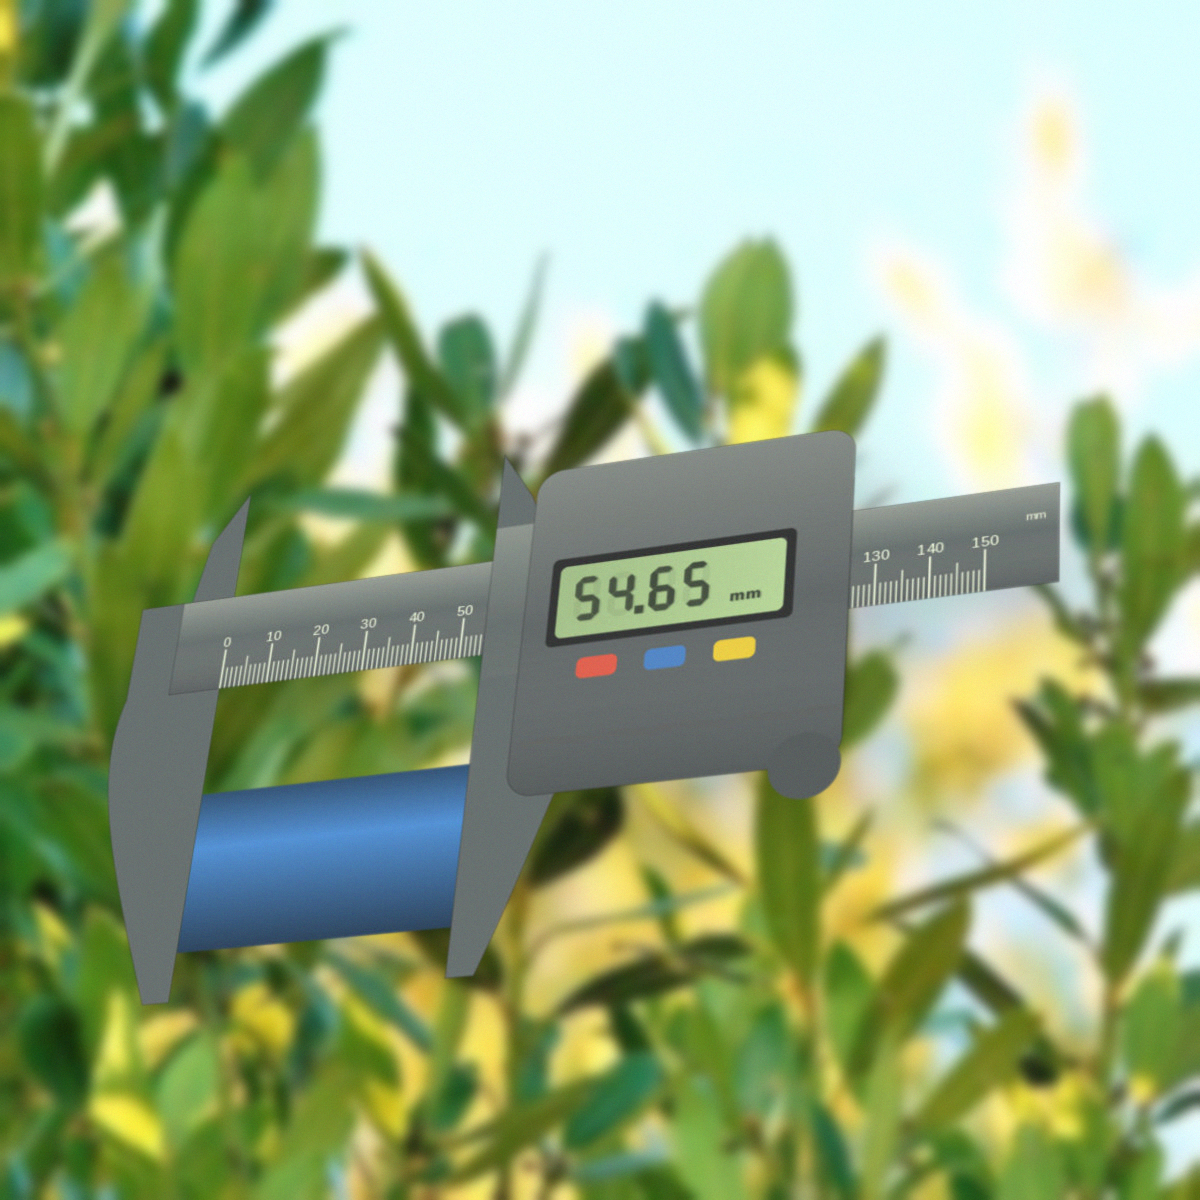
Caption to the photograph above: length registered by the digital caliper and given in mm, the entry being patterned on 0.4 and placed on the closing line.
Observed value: 54.65
